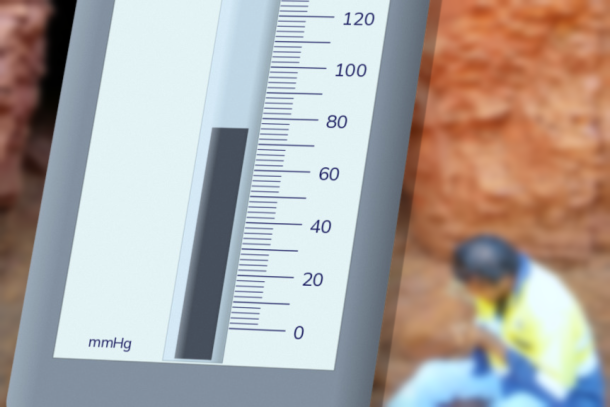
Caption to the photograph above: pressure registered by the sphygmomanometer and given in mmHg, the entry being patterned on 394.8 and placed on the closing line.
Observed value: 76
